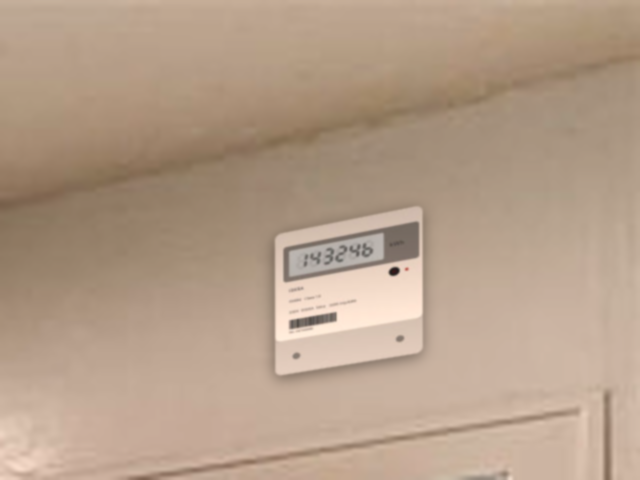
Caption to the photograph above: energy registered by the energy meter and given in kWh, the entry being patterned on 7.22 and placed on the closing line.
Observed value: 143246
